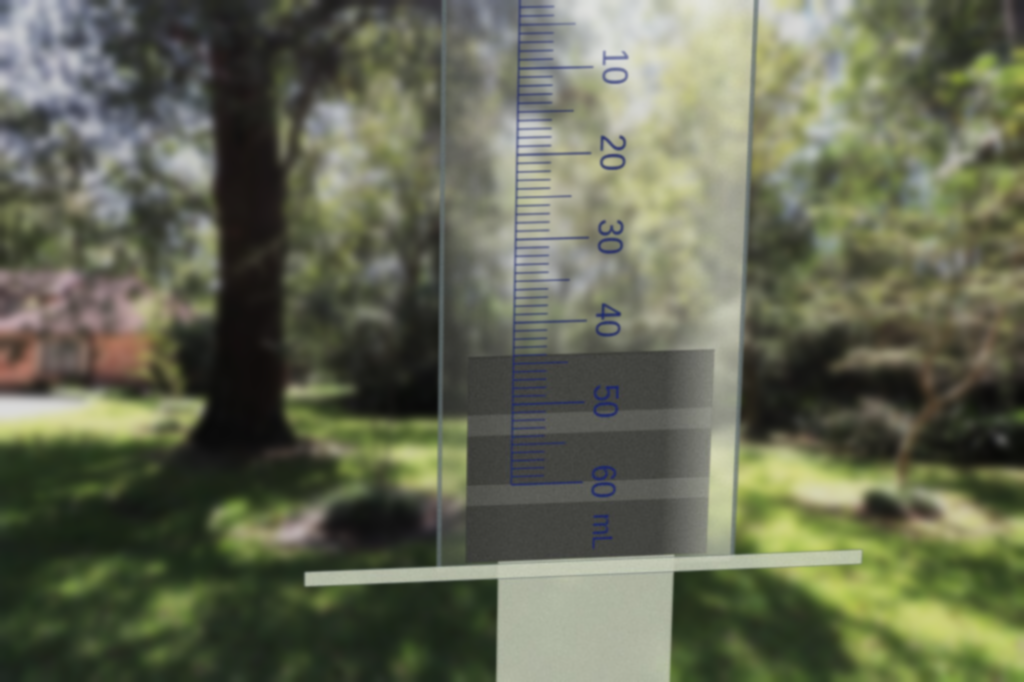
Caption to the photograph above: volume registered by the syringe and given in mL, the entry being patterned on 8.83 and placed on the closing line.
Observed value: 44
